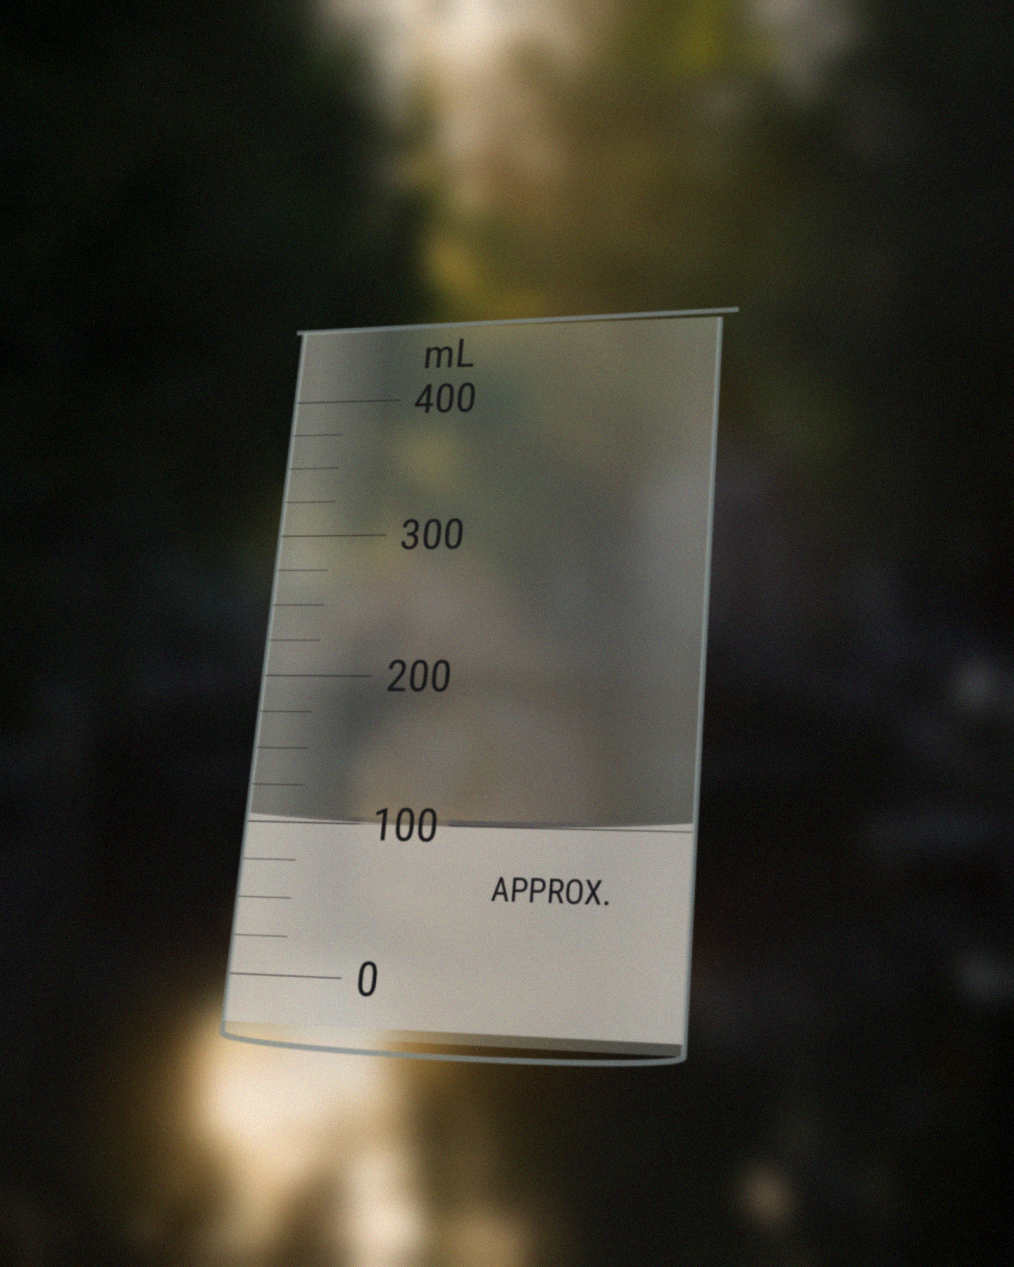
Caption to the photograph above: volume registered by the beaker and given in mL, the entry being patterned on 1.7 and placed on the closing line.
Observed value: 100
